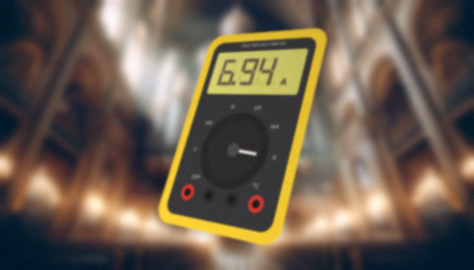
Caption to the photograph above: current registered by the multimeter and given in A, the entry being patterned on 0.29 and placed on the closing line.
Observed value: 6.94
